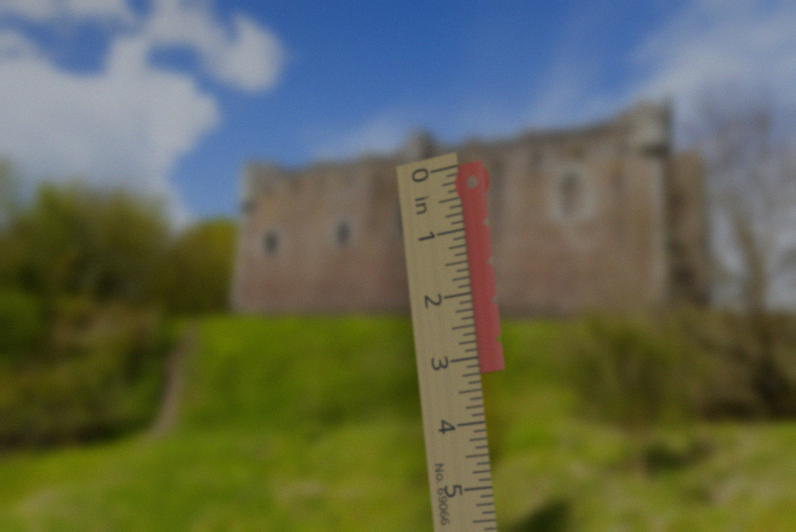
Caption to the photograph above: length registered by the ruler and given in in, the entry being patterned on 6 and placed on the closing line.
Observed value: 3.25
